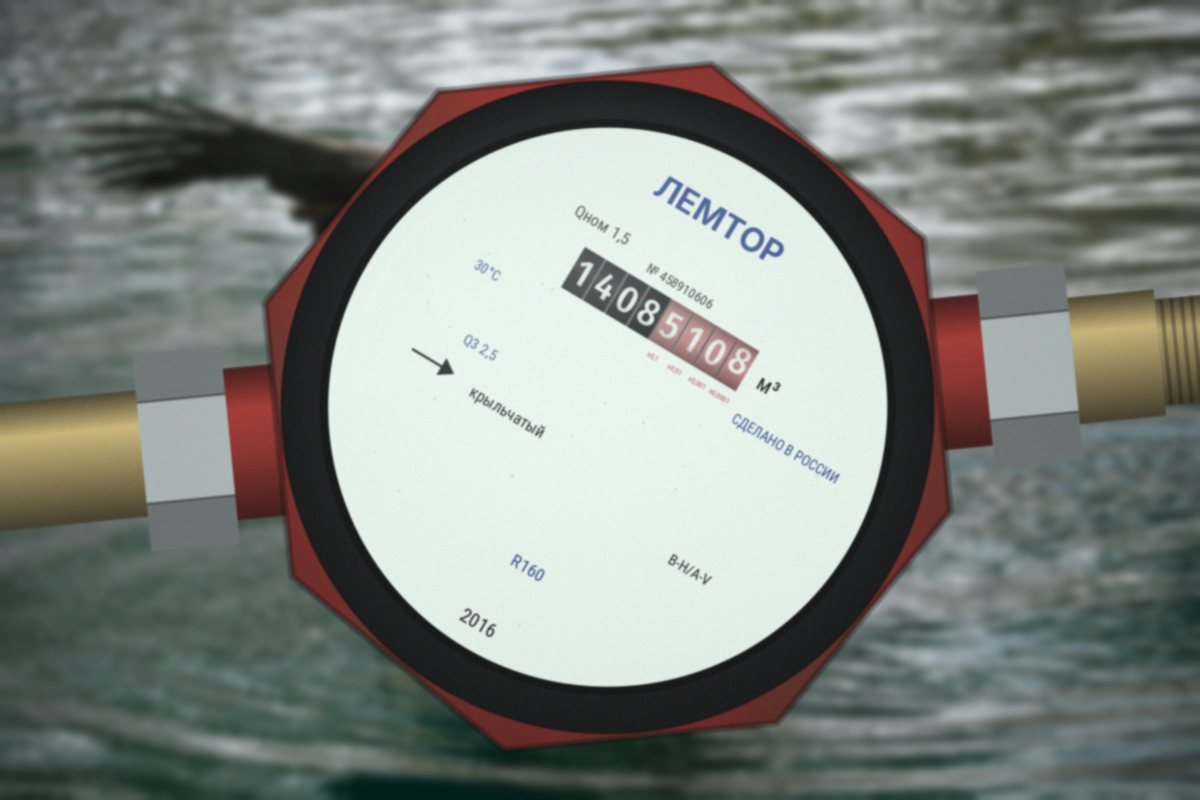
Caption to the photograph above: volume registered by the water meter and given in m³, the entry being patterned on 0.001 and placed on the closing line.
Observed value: 1408.5108
